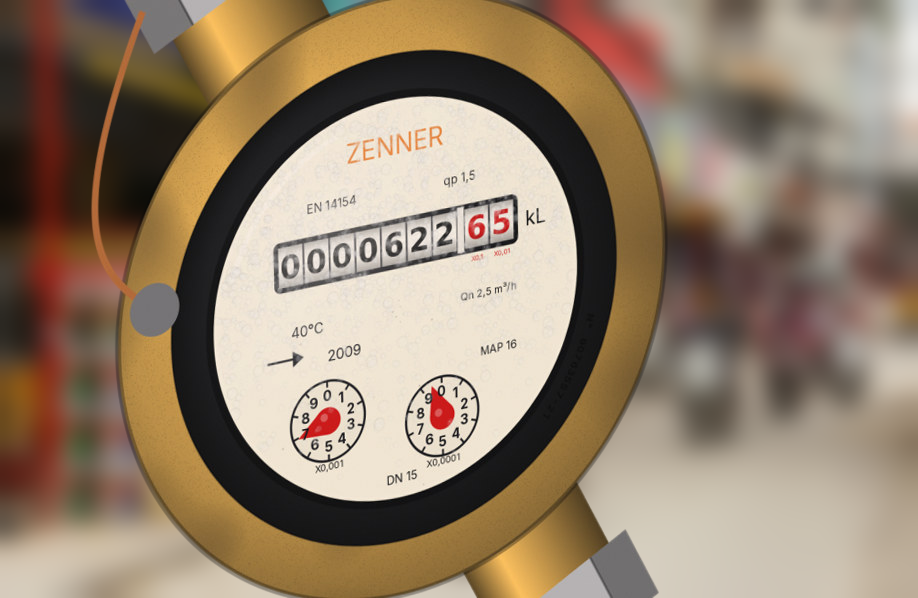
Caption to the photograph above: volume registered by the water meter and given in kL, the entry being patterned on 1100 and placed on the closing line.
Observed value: 622.6569
